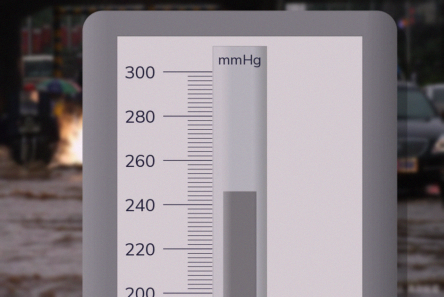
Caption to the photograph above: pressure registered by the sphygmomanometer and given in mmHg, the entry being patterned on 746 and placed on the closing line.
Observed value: 246
